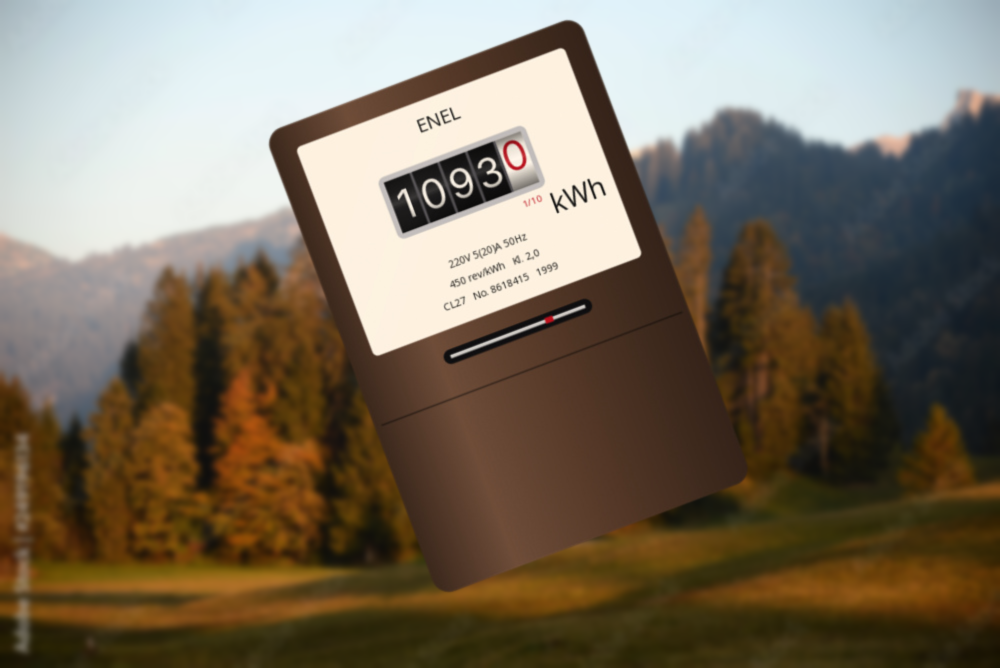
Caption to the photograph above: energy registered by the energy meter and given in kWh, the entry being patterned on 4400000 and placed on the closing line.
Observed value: 1093.0
